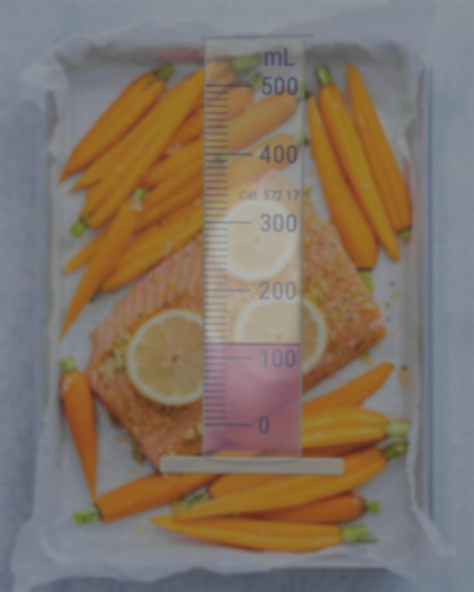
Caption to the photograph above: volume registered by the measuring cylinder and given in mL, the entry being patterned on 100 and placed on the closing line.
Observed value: 120
